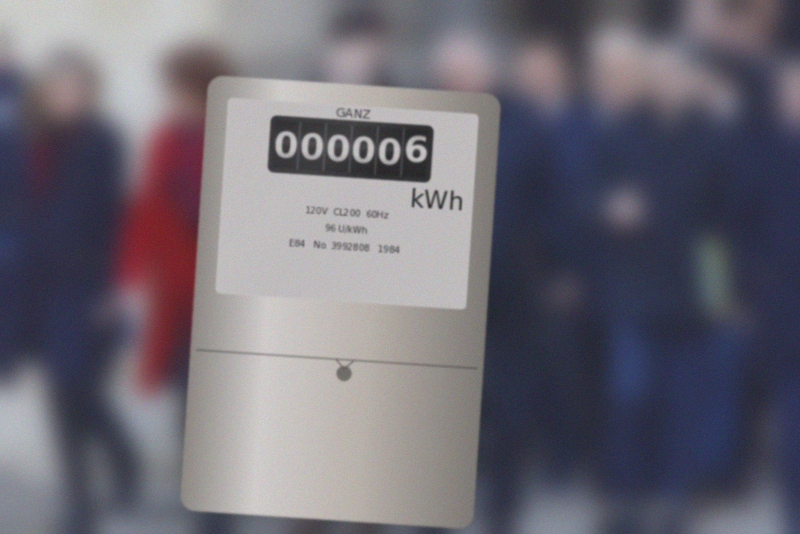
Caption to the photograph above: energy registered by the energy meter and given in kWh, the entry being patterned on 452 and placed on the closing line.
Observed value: 6
